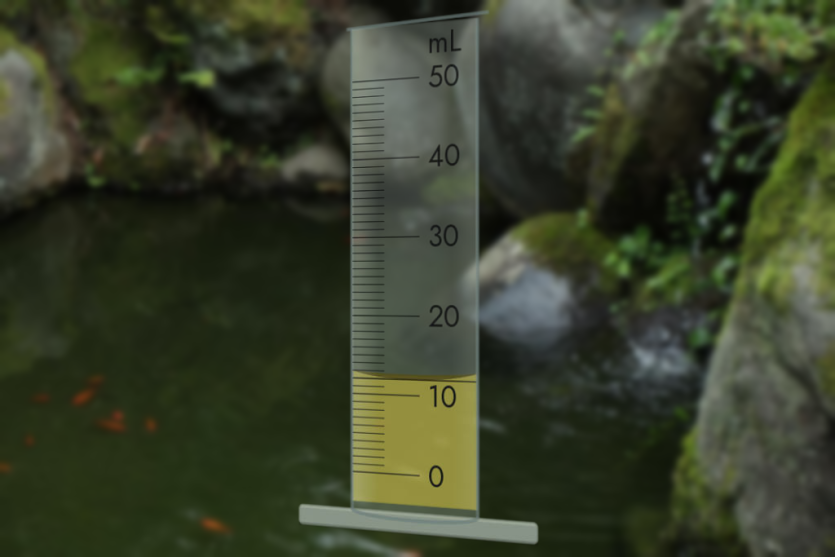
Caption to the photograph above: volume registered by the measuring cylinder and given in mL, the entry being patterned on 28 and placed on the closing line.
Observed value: 12
